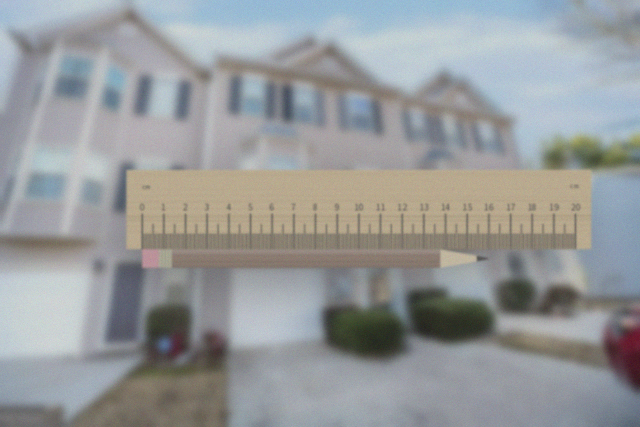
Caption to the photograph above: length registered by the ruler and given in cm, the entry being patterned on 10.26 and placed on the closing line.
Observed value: 16
